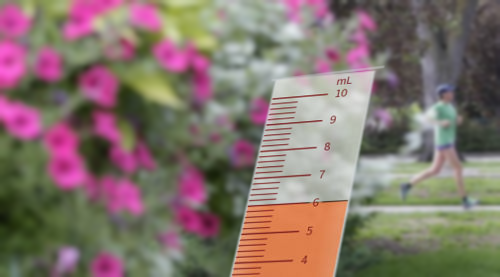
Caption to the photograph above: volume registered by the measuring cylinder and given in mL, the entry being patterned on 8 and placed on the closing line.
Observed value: 6
